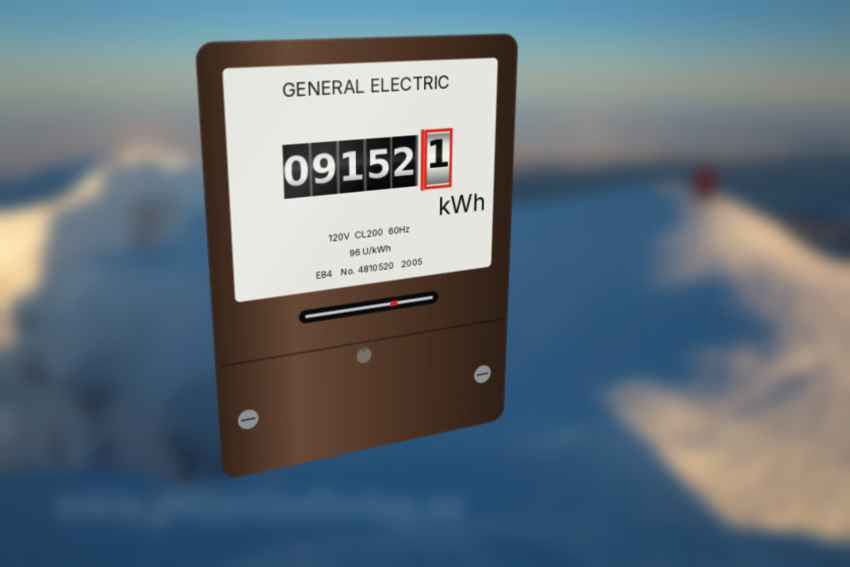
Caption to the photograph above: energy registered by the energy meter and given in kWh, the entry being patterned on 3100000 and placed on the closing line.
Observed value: 9152.1
